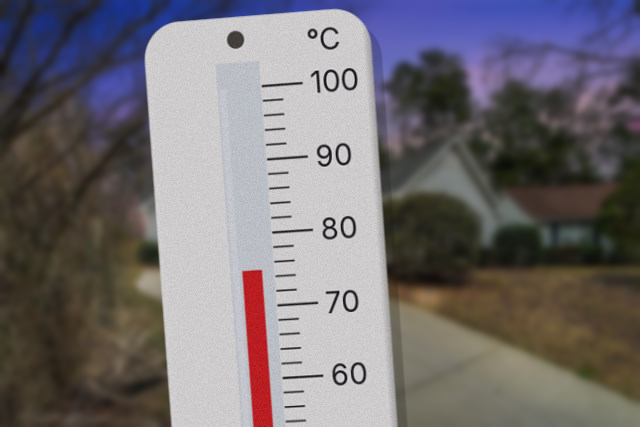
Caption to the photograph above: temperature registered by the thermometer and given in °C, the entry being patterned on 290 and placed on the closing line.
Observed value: 75
